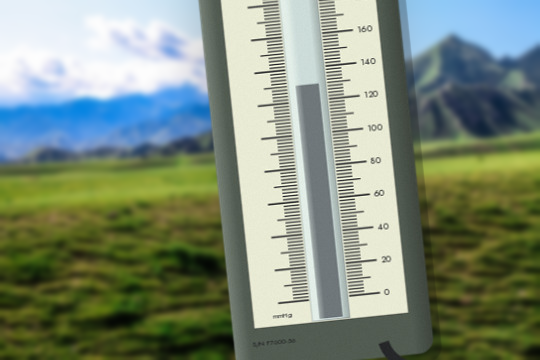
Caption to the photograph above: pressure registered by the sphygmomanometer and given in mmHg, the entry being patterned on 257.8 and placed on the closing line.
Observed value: 130
